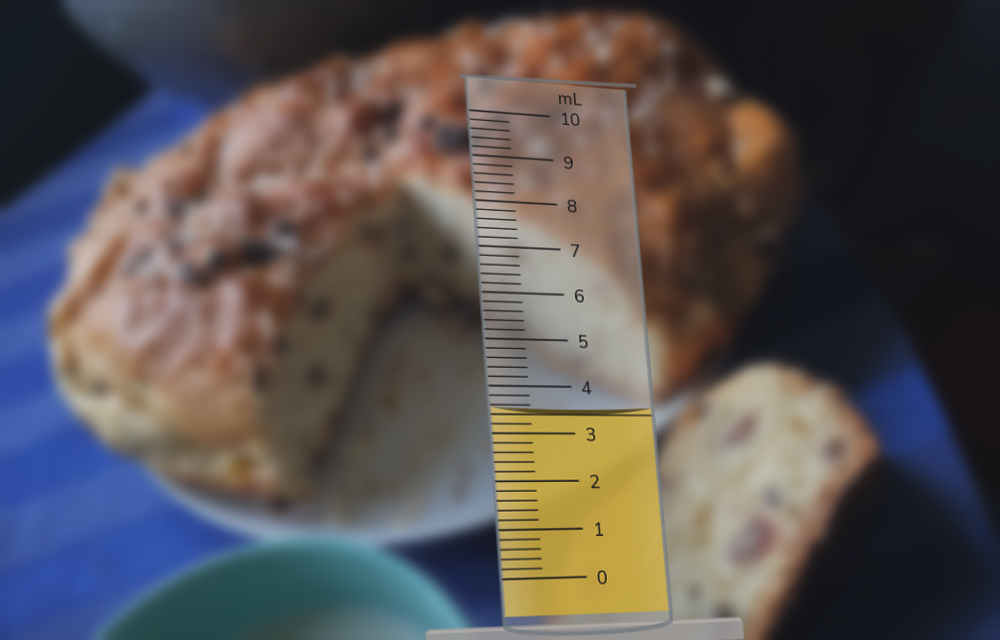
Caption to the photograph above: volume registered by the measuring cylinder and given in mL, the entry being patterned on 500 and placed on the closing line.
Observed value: 3.4
